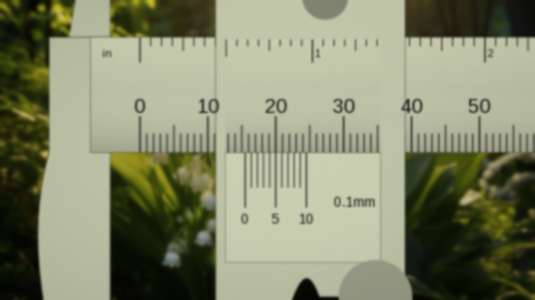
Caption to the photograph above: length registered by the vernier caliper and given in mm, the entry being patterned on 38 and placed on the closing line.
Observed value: 15.5
